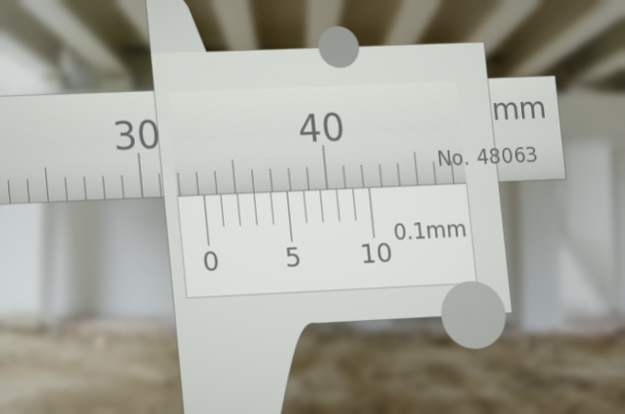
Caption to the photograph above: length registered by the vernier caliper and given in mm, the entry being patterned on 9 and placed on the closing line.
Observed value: 33.3
